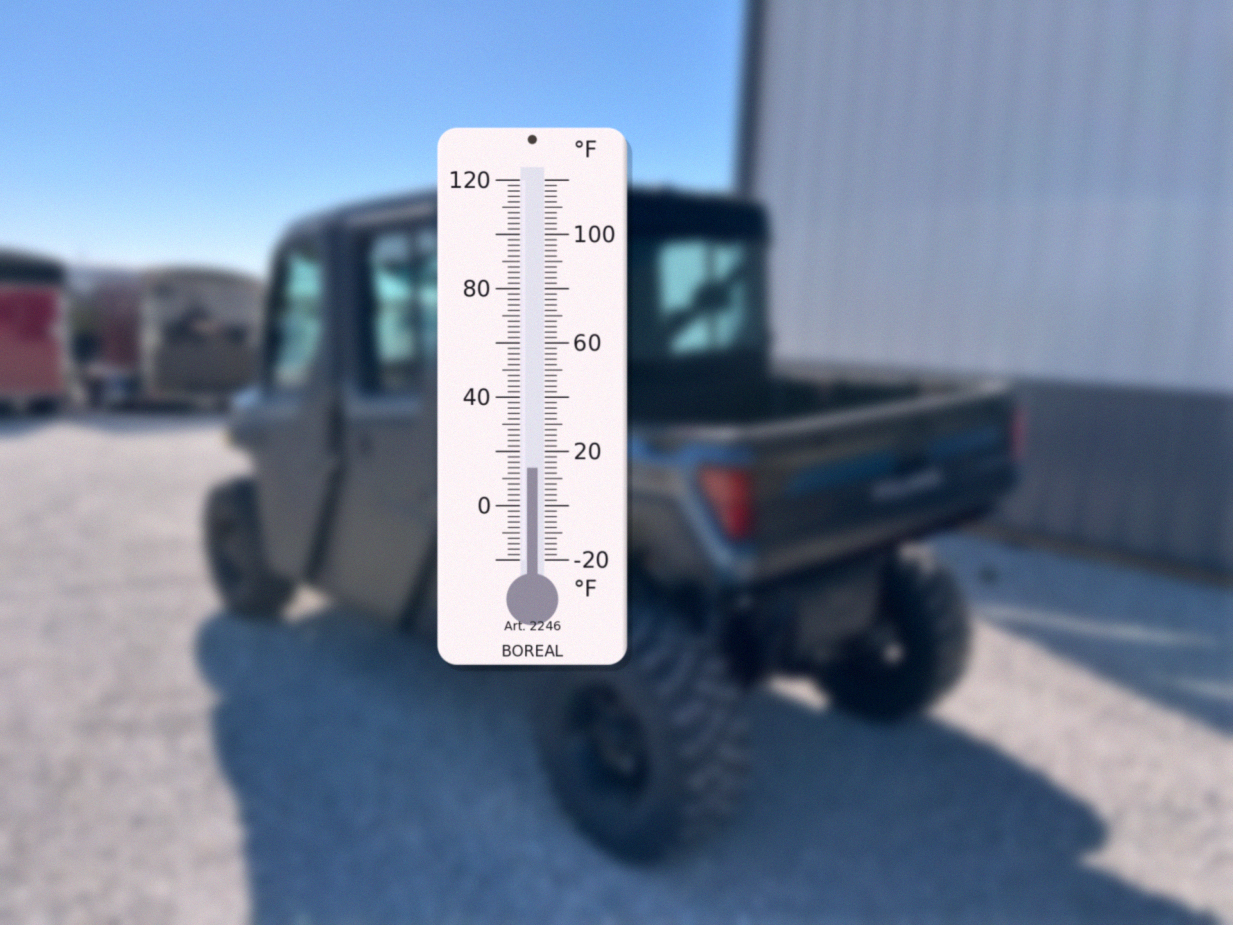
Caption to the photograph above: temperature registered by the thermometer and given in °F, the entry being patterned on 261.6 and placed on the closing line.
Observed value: 14
